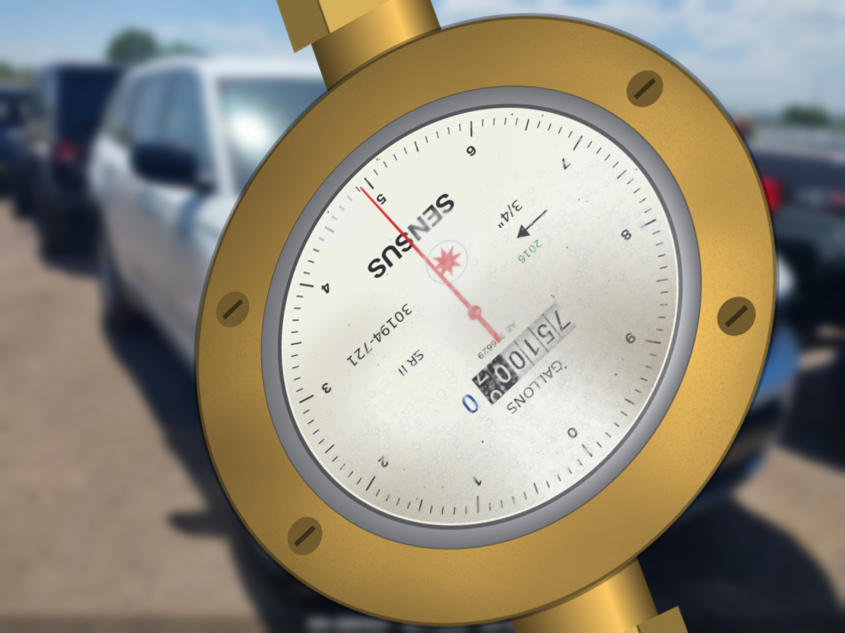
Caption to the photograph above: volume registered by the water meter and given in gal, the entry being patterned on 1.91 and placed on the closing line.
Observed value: 7510064.9
